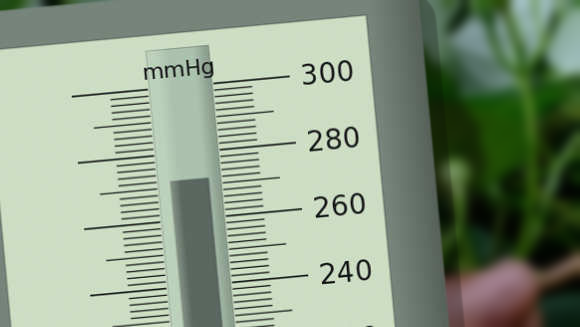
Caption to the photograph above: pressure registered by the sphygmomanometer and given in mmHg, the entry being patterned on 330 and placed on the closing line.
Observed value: 272
